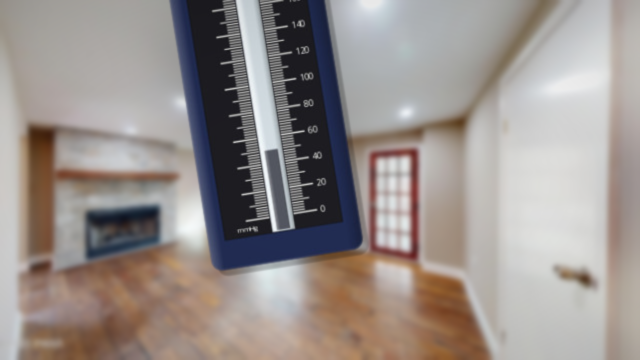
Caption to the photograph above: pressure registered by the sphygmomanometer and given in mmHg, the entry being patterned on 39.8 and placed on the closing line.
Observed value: 50
